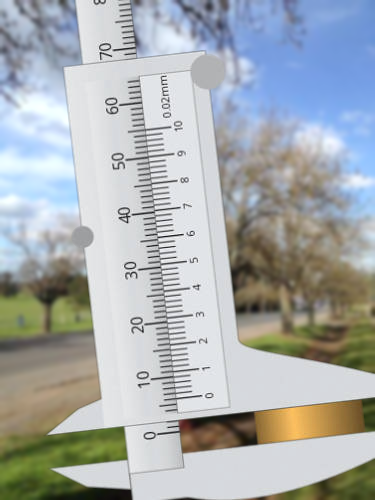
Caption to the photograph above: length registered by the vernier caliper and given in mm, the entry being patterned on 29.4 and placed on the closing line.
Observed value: 6.0
